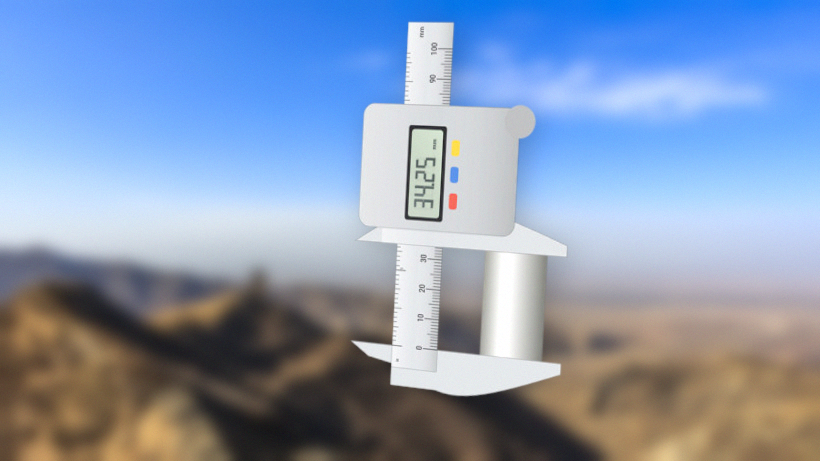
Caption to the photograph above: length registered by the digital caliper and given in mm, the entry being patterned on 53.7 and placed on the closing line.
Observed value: 34.25
